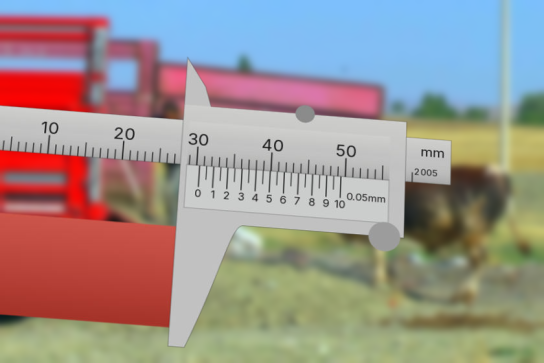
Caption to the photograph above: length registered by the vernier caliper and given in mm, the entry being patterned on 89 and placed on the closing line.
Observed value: 30.4
